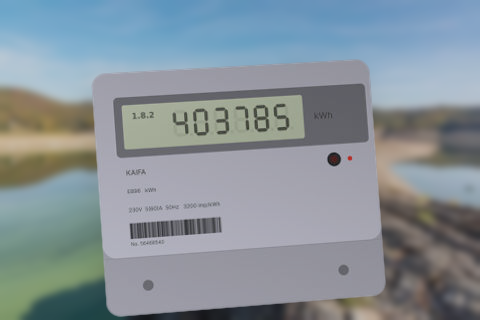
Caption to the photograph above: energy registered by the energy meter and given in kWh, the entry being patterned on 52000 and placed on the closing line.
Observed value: 403785
